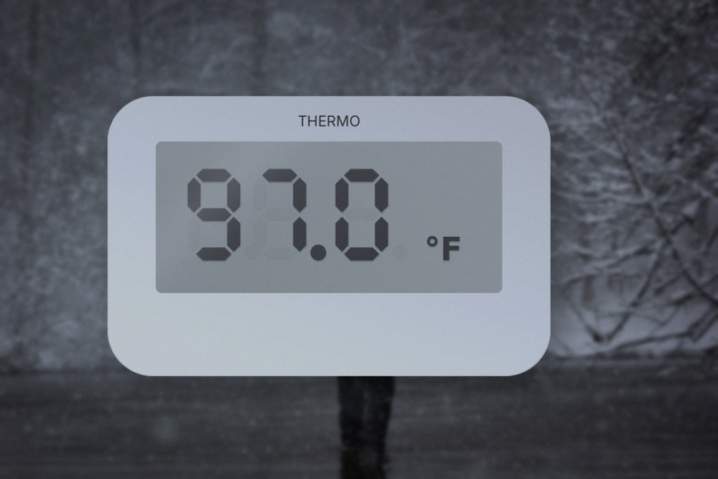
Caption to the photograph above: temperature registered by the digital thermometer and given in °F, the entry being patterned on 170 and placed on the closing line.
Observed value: 97.0
